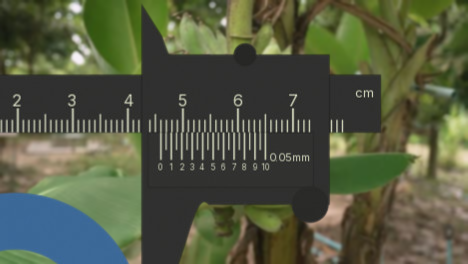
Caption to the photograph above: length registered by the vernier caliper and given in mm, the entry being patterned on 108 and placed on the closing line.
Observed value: 46.0
